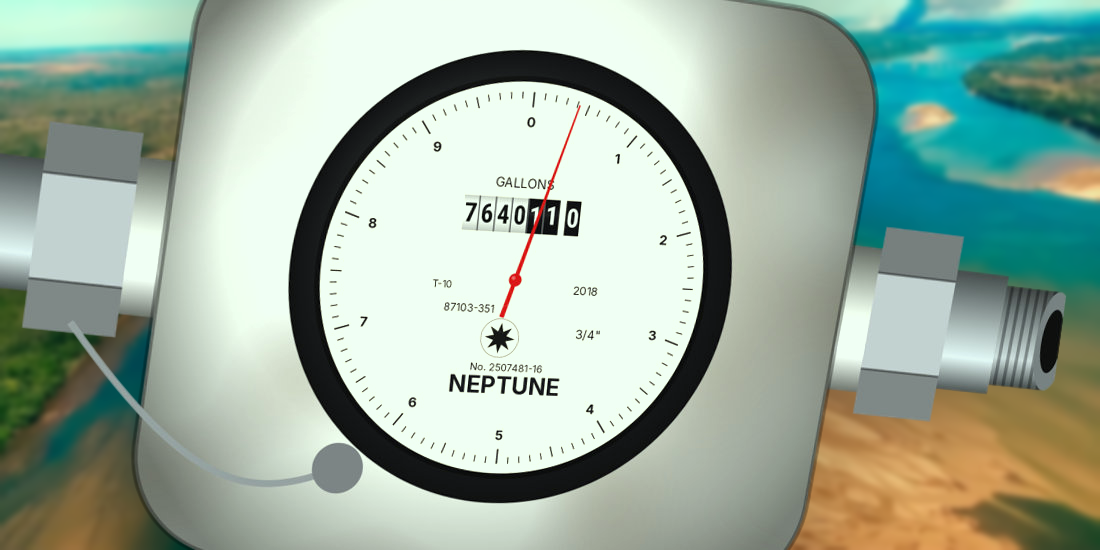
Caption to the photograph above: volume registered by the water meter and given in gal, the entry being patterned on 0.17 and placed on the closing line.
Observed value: 7640110.4
